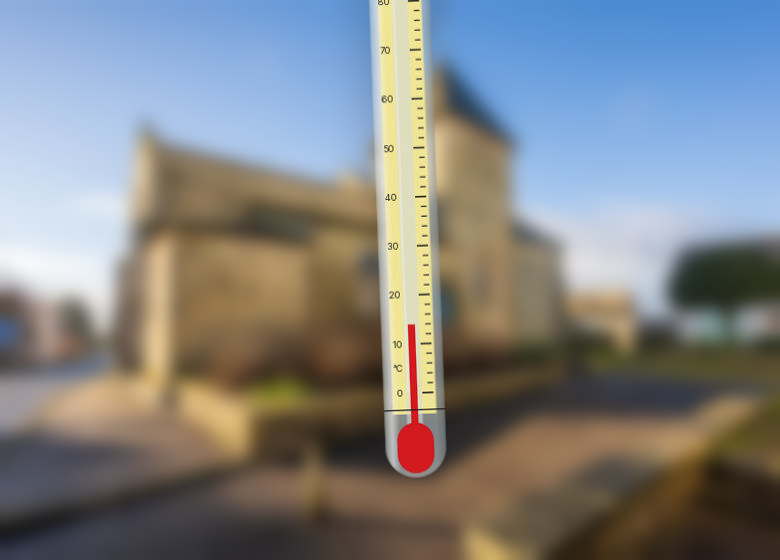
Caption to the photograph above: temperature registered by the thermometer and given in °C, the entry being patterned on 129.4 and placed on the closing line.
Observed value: 14
